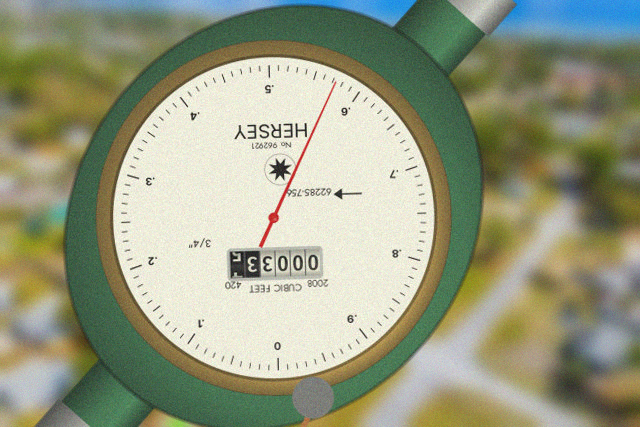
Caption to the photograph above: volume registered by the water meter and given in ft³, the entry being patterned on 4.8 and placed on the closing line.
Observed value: 334.57
